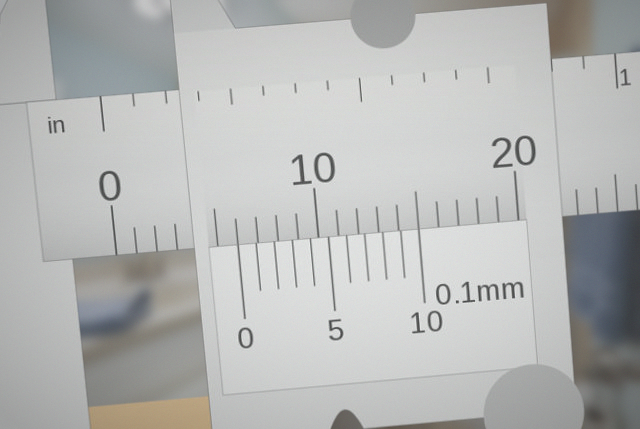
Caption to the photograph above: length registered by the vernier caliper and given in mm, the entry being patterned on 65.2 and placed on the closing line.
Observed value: 6.0
